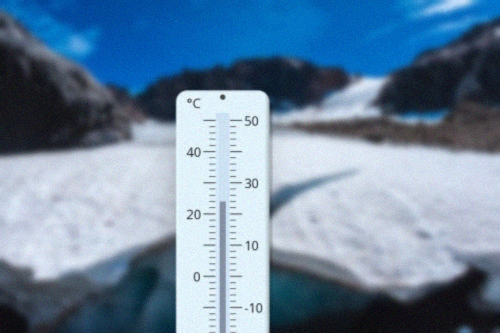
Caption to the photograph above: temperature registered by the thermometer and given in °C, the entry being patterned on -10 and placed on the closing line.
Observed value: 24
